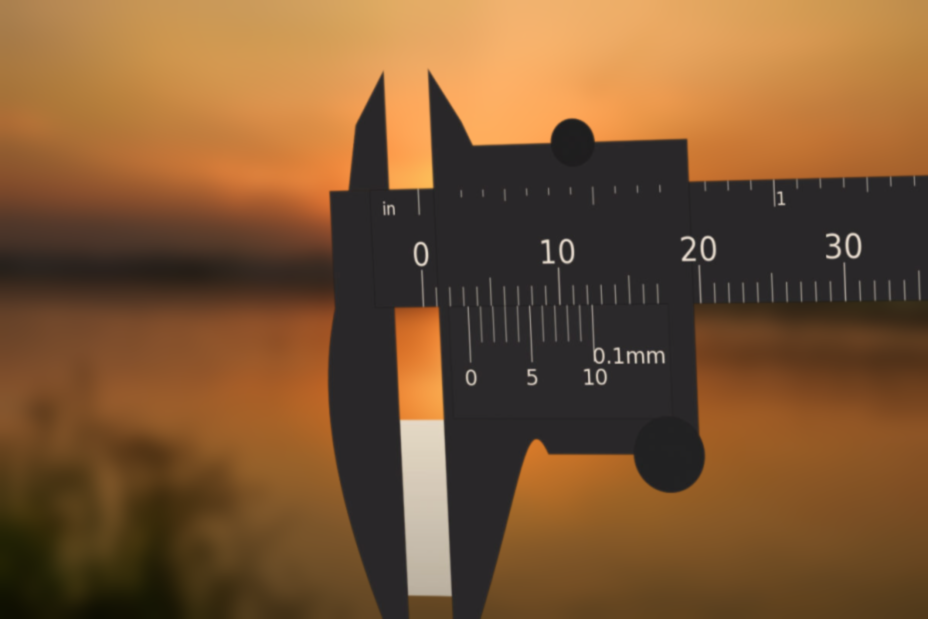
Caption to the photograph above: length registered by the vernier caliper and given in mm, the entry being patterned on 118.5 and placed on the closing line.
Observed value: 3.3
